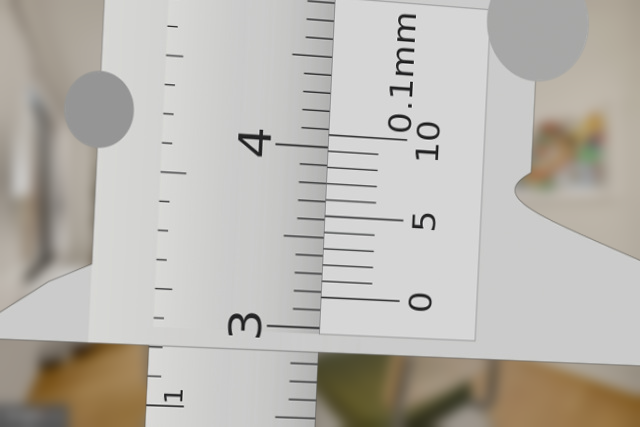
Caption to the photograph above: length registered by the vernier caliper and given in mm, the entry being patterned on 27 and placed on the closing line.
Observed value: 31.7
